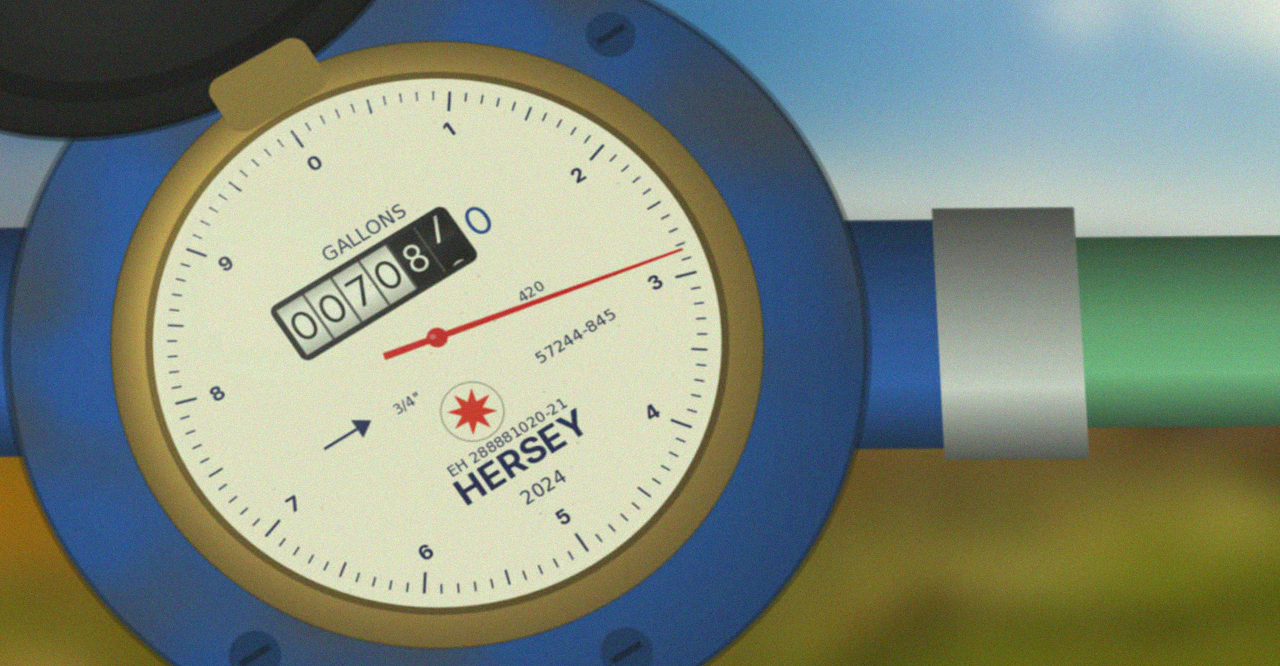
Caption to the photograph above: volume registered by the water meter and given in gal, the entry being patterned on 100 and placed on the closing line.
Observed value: 70872.8
